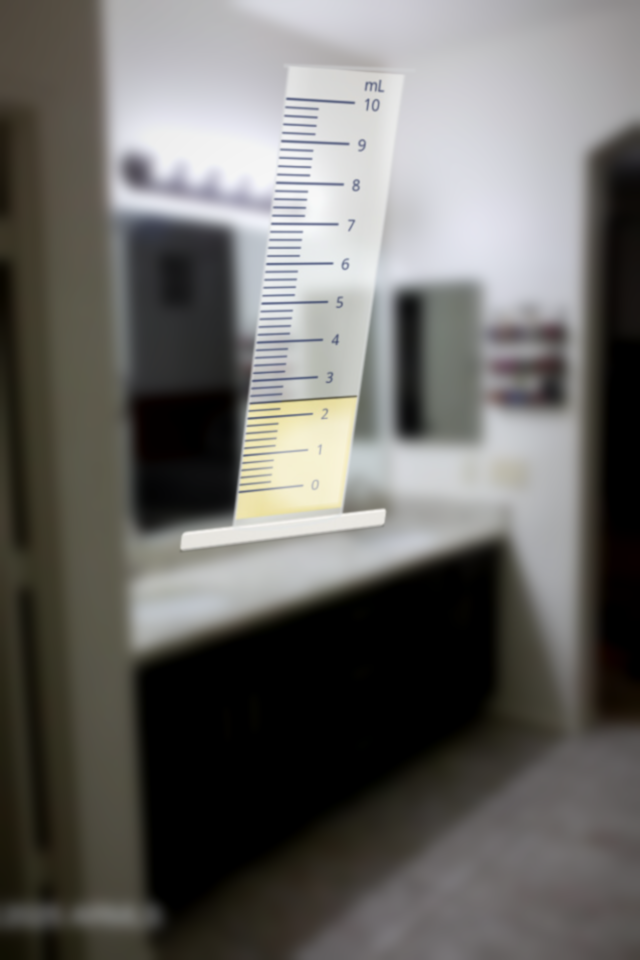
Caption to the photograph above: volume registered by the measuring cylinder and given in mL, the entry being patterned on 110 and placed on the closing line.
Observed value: 2.4
